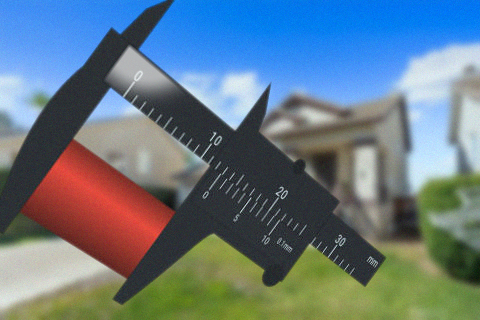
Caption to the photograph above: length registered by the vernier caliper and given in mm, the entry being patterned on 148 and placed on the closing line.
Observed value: 12.8
